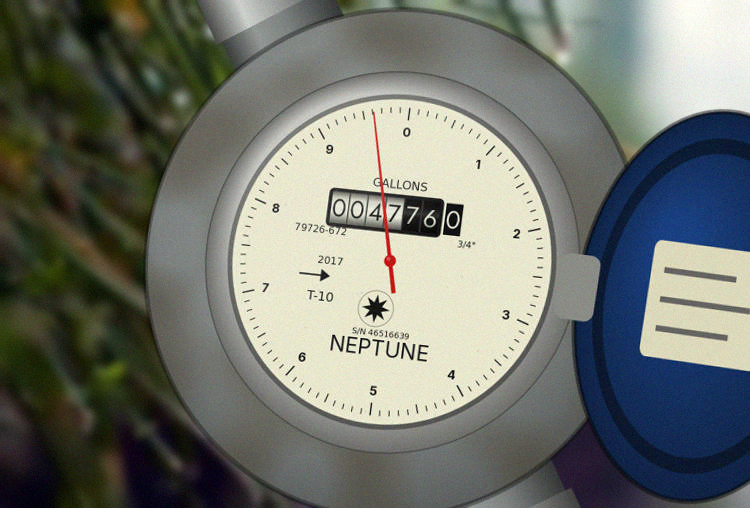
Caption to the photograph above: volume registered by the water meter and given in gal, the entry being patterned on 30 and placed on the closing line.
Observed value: 47759.6
